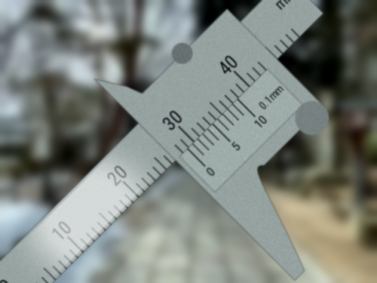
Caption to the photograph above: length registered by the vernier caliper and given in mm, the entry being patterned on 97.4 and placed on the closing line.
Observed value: 28.8
